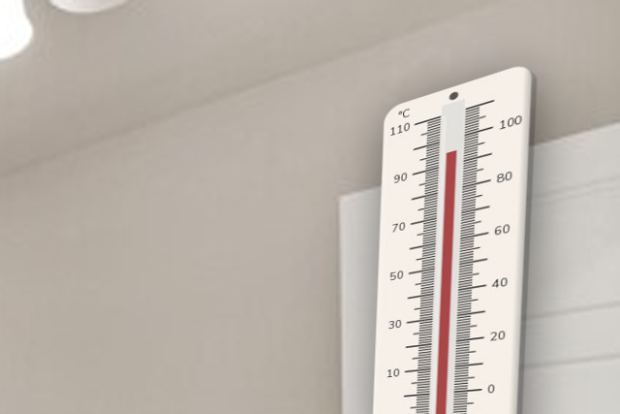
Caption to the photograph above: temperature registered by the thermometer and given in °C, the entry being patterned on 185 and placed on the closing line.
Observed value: 95
